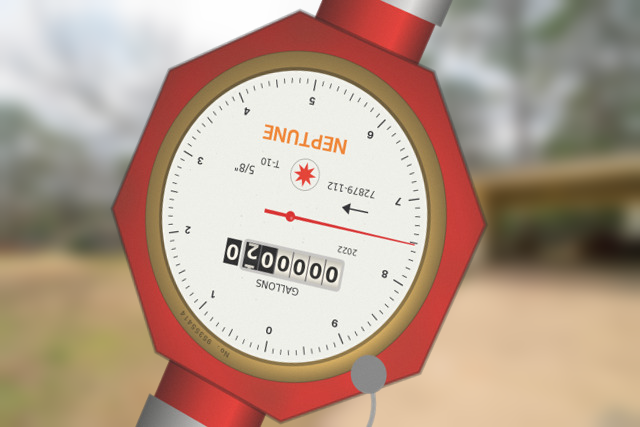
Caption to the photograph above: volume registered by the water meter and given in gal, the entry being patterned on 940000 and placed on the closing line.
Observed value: 17.5
